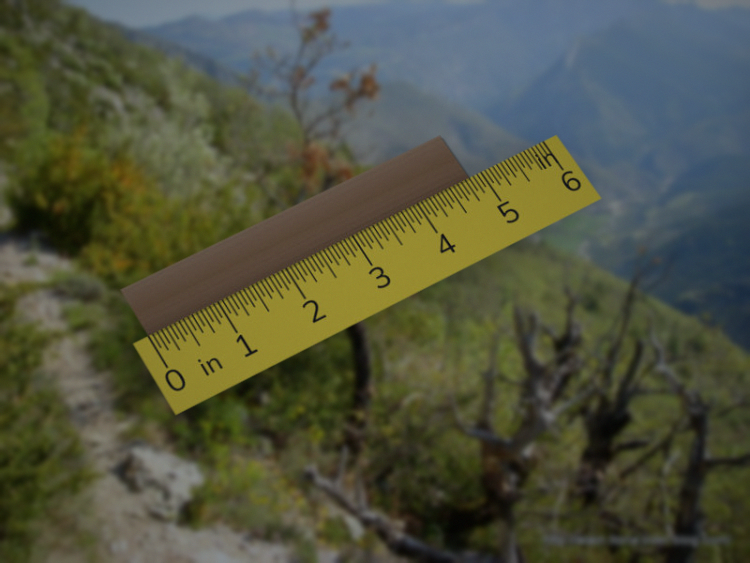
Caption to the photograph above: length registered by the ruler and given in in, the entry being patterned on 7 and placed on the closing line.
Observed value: 4.8125
